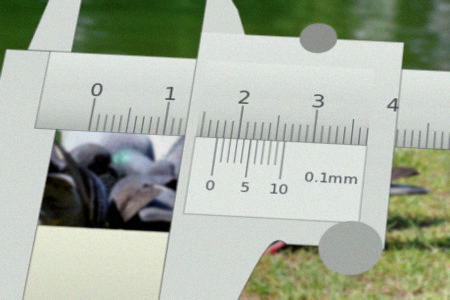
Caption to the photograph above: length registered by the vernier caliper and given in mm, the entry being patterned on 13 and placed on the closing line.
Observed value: 17.2
